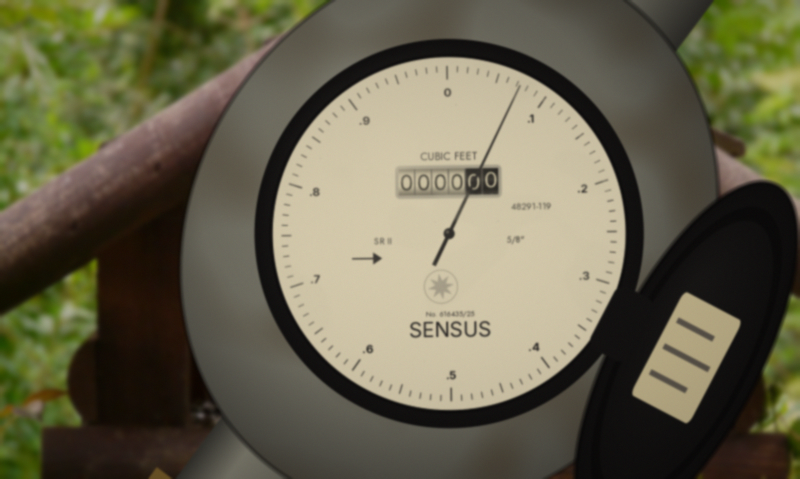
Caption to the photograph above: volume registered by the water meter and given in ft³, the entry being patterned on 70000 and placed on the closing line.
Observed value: 0.07
